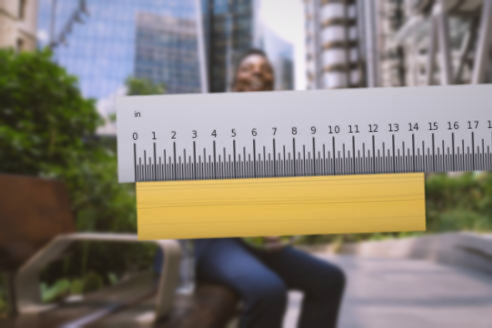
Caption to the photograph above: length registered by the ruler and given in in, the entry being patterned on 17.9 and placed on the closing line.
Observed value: 14.5
